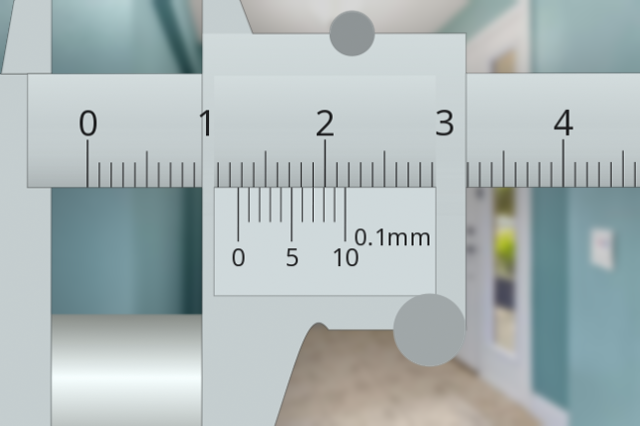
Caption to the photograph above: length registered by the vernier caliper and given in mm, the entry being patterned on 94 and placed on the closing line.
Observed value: 12.7
